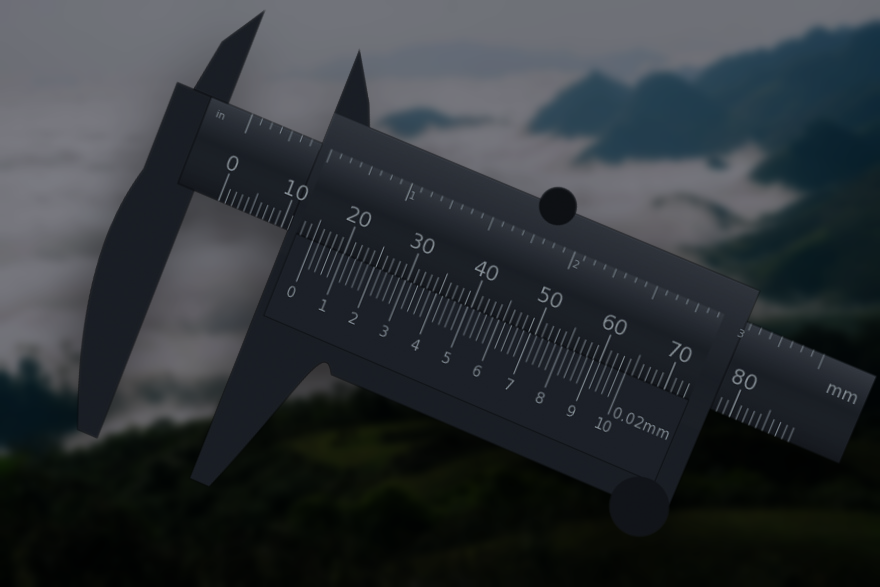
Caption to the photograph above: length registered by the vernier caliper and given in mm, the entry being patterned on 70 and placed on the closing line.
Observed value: 15.0
